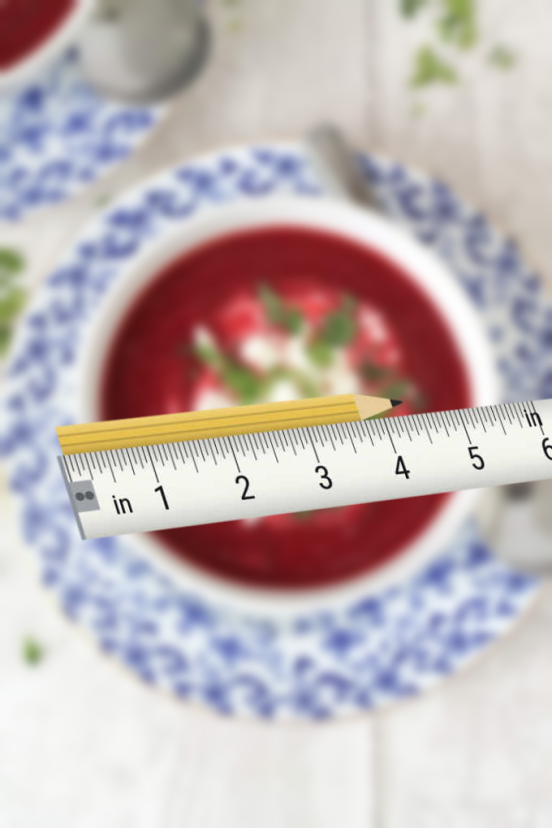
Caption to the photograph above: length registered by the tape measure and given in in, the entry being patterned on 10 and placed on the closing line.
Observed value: 4.3125
